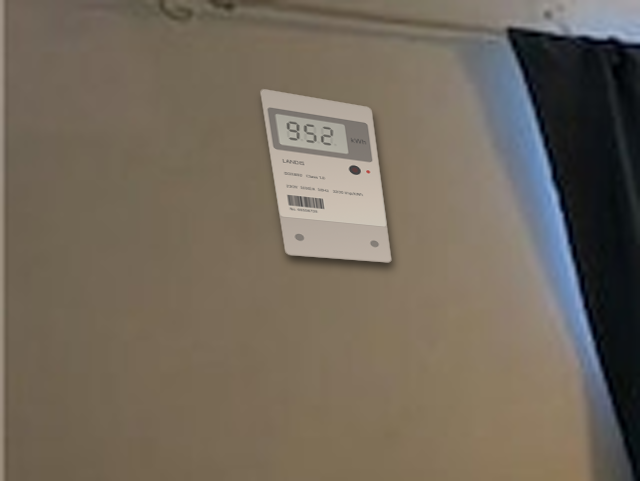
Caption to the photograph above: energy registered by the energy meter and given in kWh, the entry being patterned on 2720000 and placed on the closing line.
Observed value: 952
